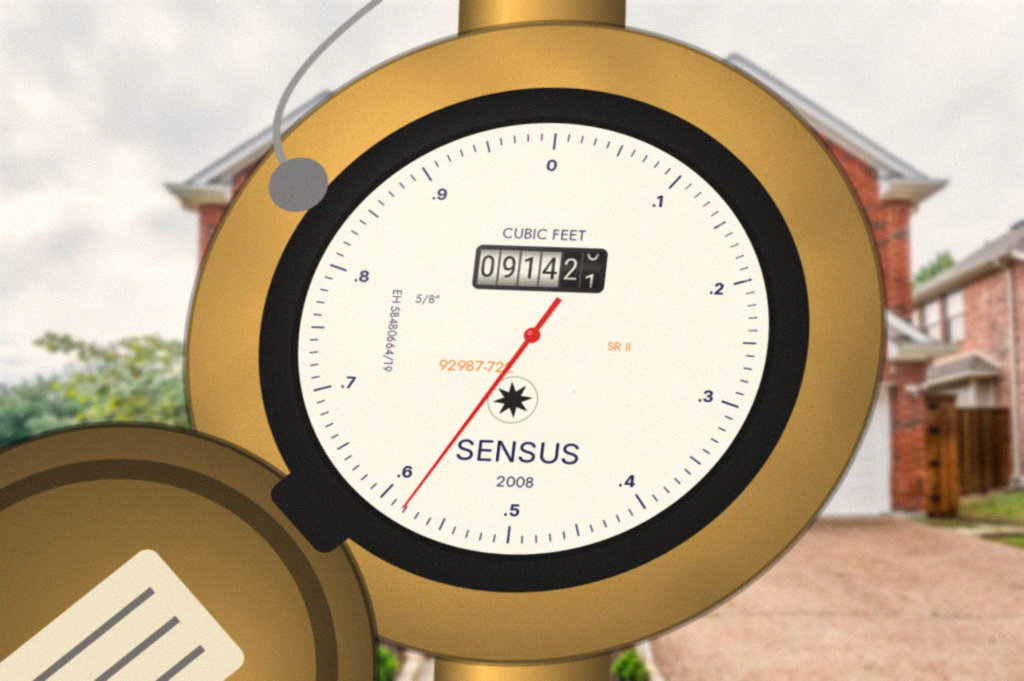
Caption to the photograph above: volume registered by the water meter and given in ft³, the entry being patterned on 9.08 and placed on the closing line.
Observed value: 91420.58
